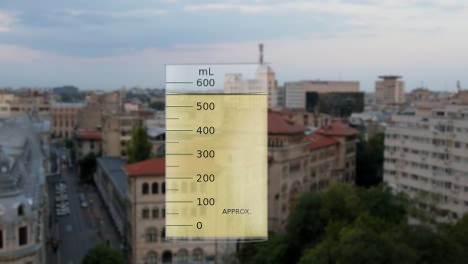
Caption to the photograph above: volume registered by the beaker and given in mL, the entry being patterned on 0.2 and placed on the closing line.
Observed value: 550
